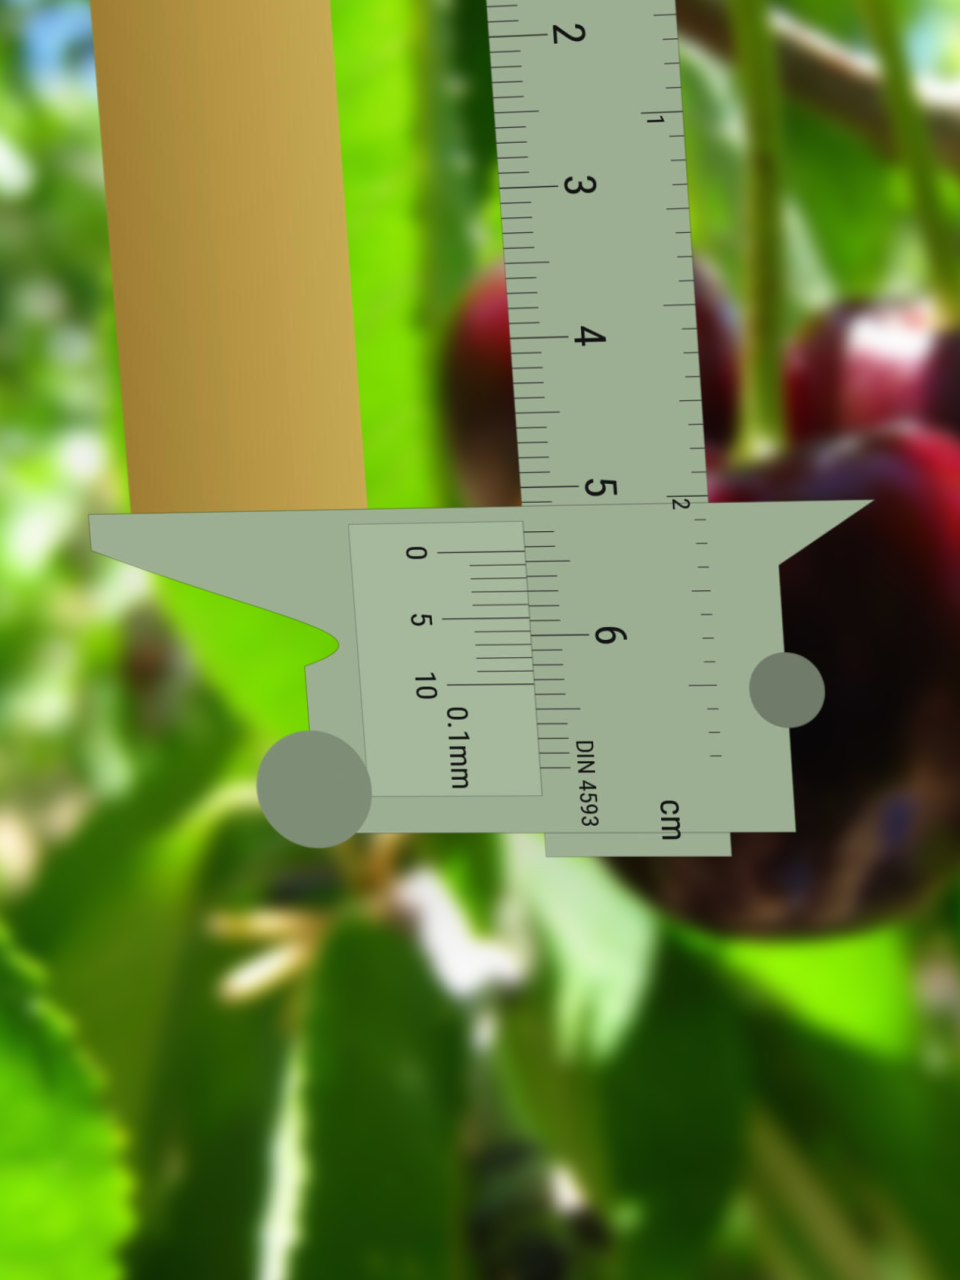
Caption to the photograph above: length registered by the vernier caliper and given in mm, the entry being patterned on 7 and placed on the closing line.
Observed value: 54.3
